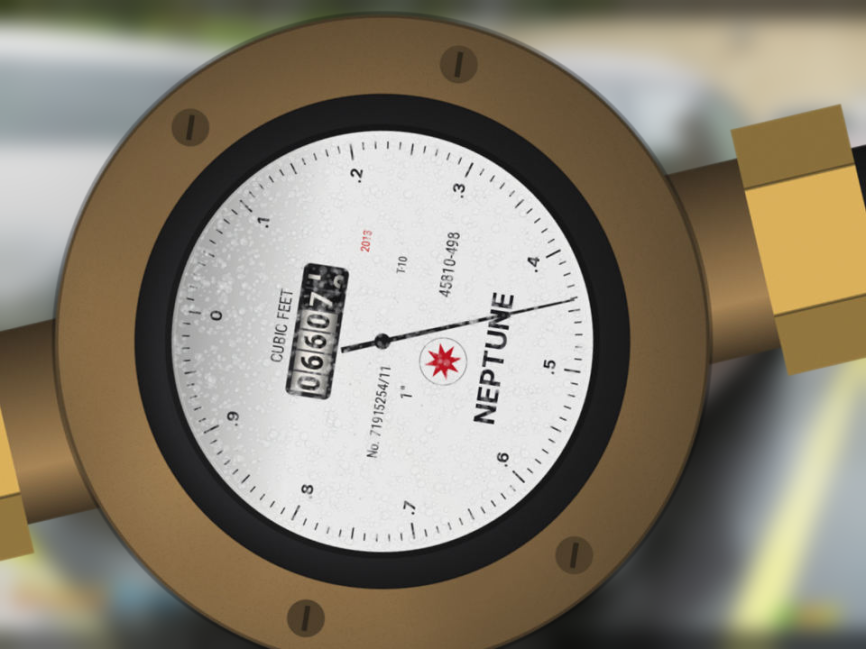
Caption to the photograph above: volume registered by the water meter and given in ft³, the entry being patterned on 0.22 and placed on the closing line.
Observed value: 66071.44
